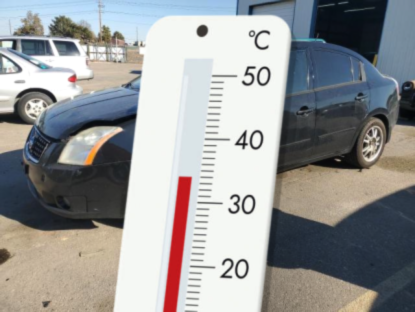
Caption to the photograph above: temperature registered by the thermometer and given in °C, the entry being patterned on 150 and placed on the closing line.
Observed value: 34
